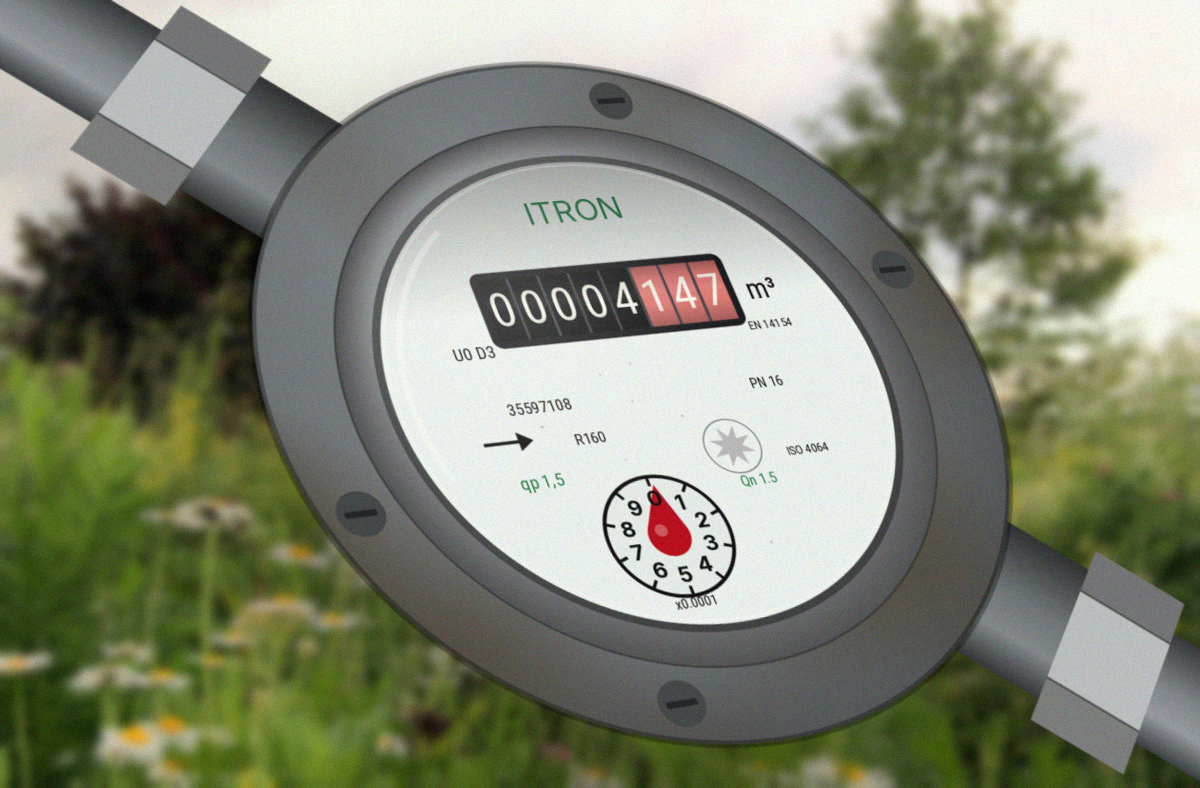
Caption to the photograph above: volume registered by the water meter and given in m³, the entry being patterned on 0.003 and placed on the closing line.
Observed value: 4.1470
